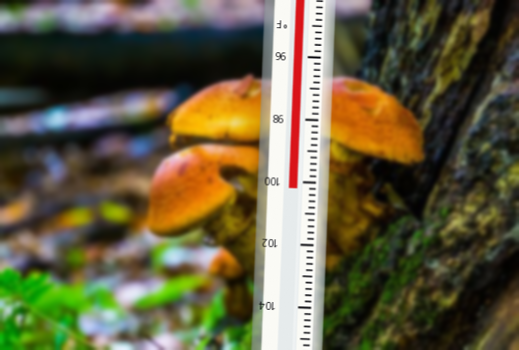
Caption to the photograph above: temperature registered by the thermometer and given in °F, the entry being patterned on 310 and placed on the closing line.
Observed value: 100.2
